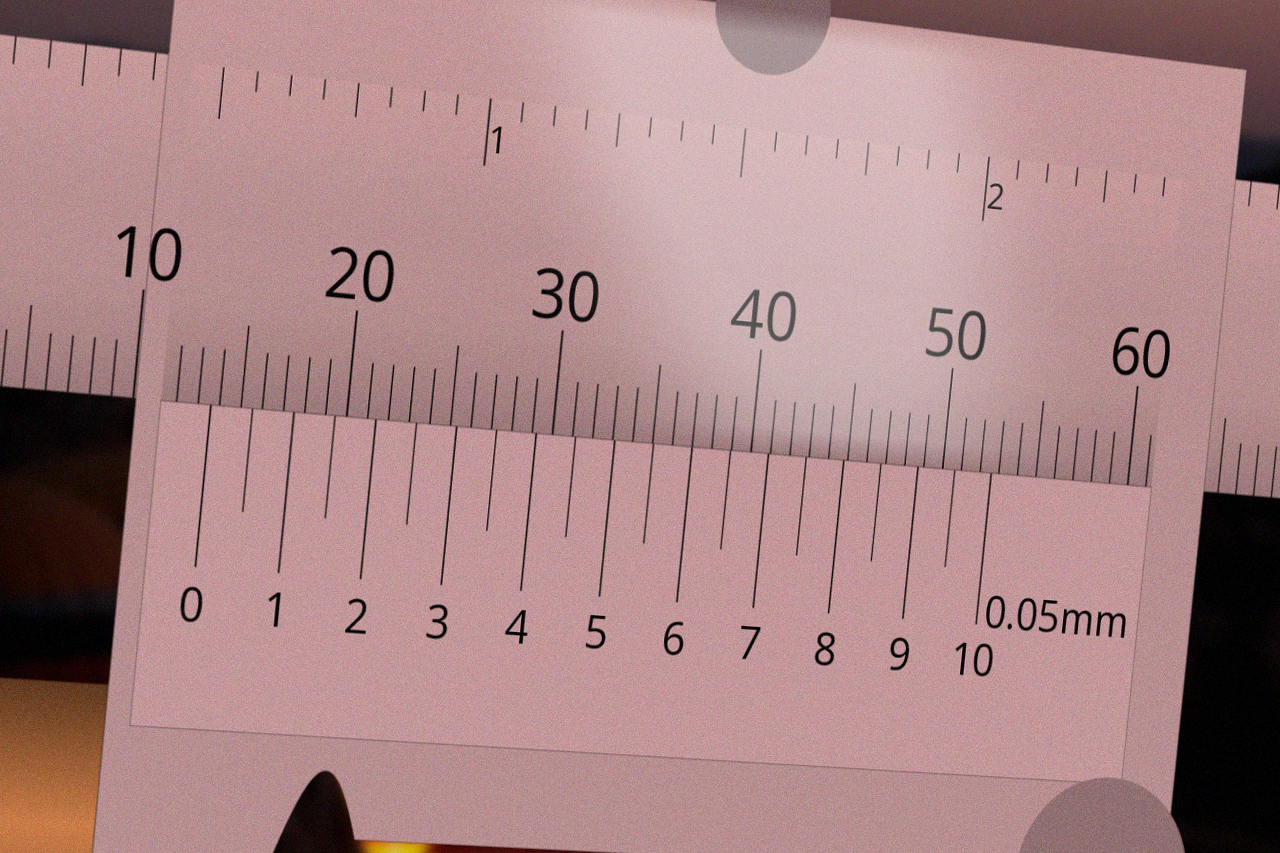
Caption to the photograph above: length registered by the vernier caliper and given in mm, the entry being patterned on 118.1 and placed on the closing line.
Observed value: 13.6
